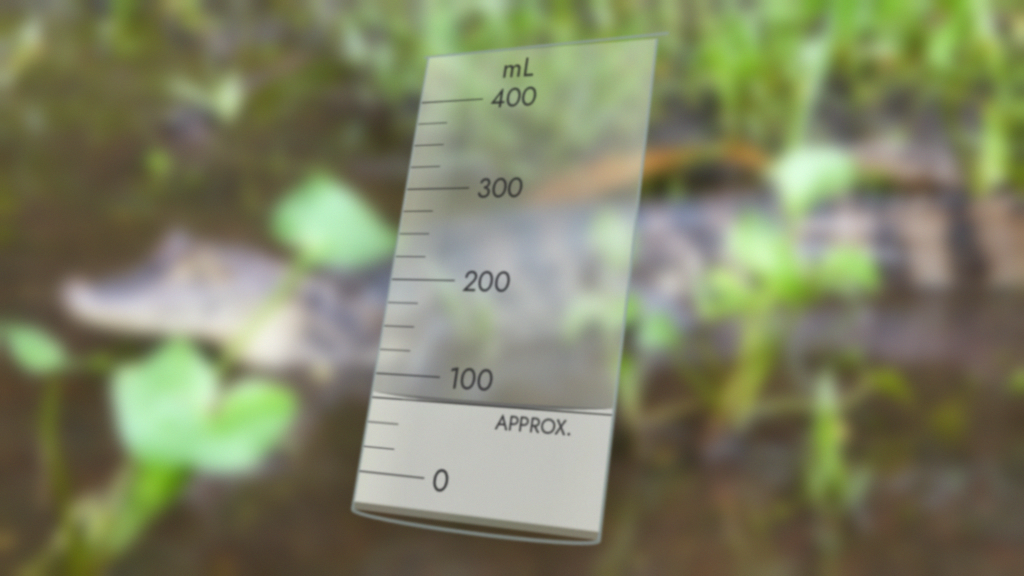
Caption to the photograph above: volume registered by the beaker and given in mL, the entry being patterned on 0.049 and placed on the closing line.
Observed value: 75
